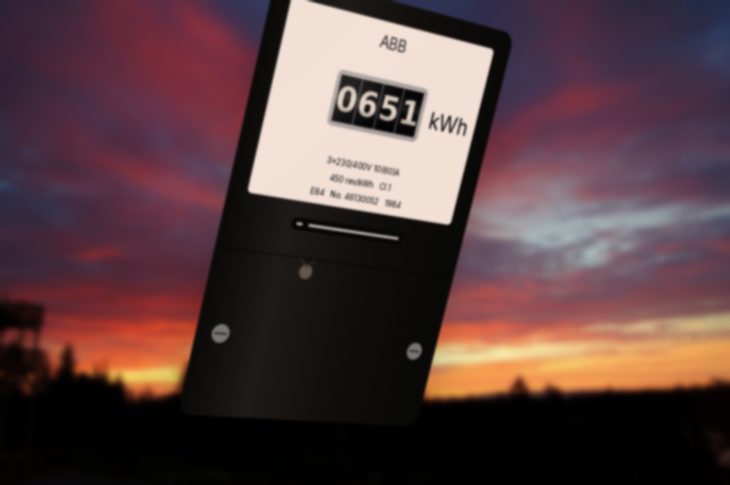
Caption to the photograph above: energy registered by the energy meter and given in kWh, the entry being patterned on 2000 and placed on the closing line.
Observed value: 651
